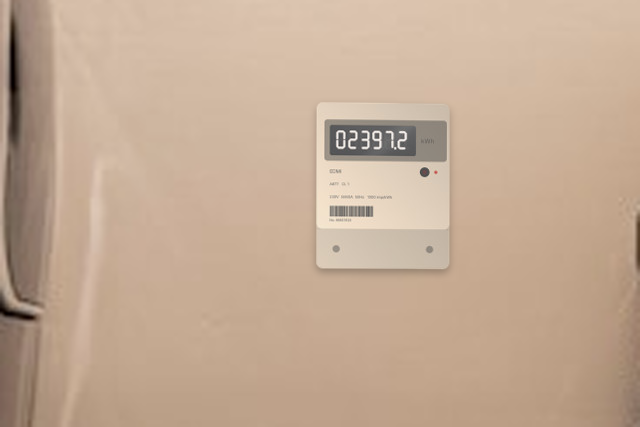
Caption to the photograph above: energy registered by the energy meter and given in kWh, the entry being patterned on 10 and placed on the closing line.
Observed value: 2397.2
